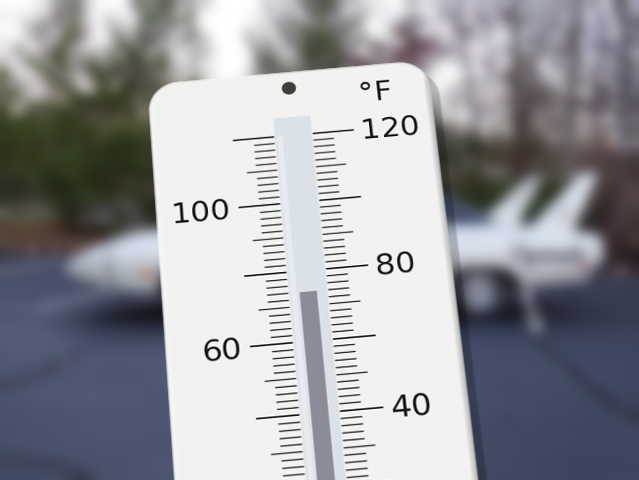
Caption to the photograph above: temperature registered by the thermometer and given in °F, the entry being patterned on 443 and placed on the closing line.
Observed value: 74
